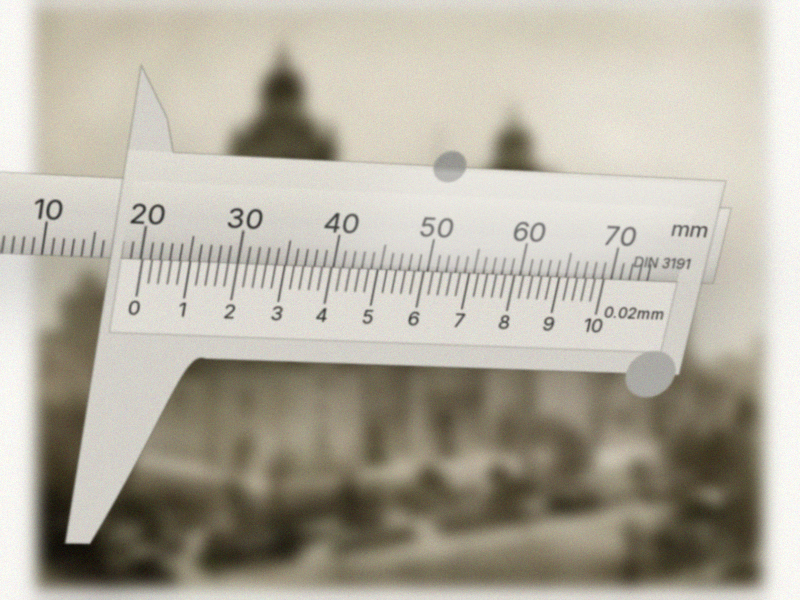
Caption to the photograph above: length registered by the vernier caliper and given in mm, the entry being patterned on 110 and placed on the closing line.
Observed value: 20.2
